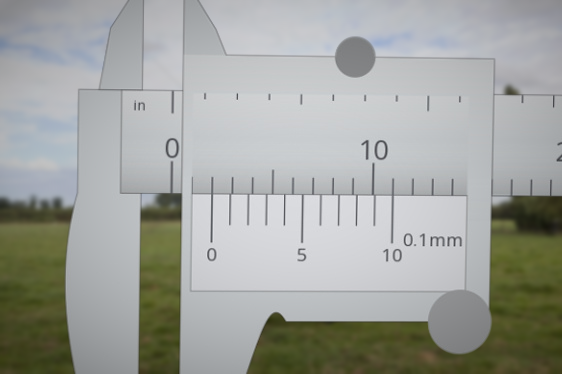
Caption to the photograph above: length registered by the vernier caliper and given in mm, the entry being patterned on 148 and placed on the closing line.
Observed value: 2.0
